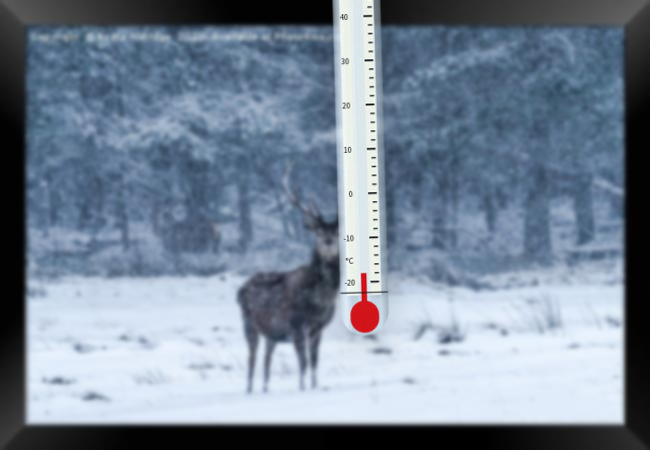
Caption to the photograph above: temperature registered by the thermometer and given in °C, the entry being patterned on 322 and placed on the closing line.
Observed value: -18
